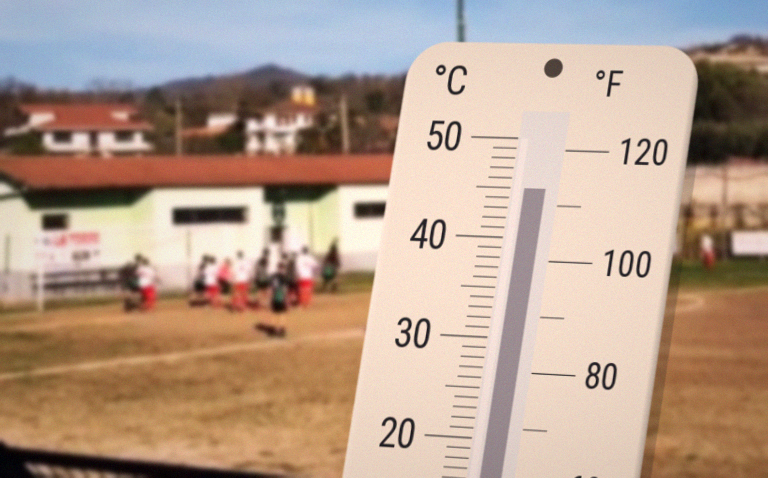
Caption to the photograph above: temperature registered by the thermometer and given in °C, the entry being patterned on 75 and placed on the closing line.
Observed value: 45
